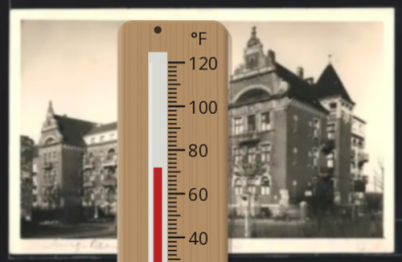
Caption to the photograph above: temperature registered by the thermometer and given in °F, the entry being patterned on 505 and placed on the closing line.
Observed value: 72
